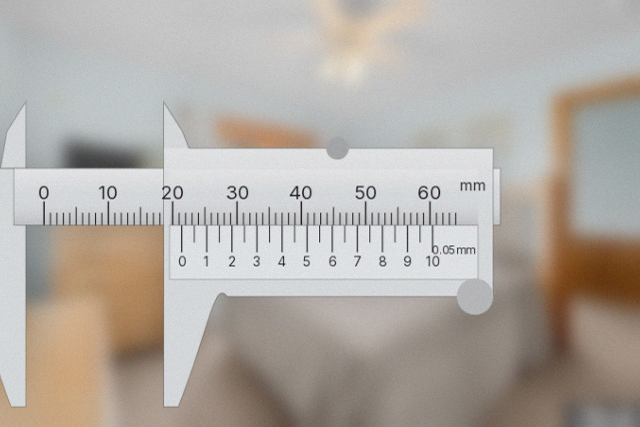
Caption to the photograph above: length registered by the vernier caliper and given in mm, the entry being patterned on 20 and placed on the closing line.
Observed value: 21.4
